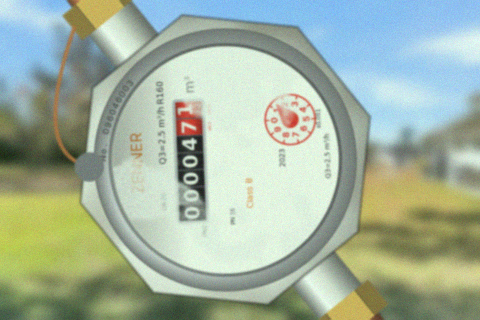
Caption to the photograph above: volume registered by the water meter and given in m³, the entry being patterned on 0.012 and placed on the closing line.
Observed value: 4.711
